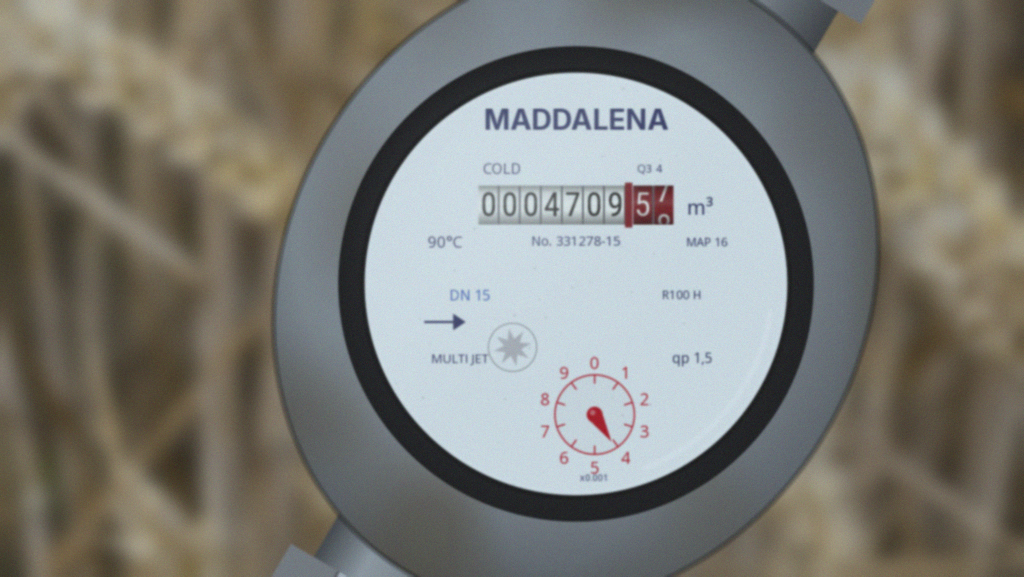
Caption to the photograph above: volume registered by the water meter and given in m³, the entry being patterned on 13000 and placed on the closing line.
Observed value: 4709.574
